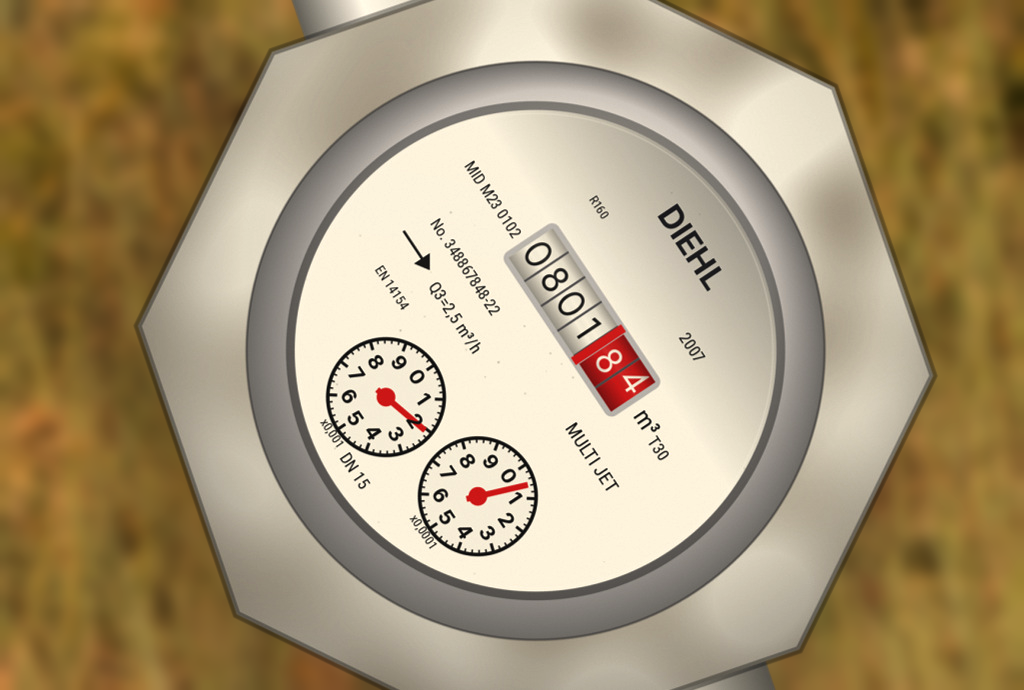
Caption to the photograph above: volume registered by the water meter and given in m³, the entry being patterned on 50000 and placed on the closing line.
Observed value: 801.8420
